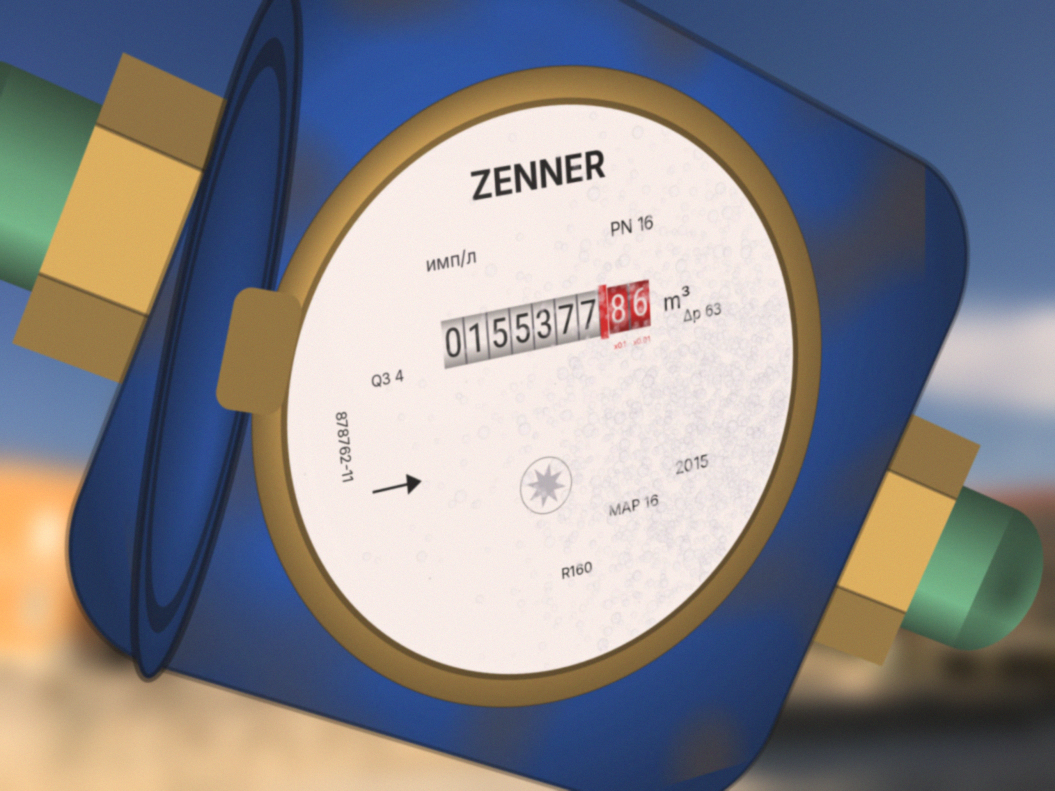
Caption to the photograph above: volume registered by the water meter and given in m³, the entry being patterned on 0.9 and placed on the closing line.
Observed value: 155377.86
